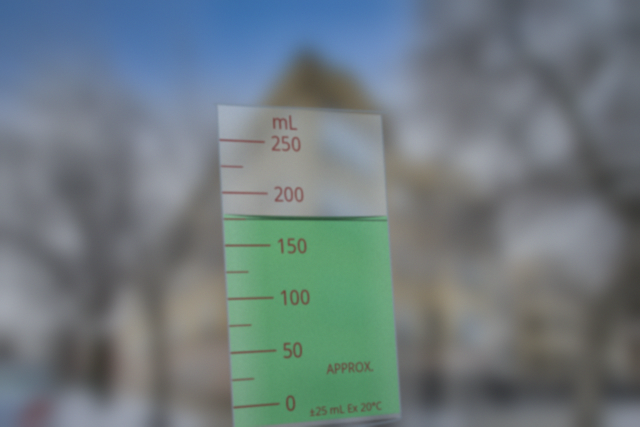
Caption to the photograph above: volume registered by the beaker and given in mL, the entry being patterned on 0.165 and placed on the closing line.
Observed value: 175
